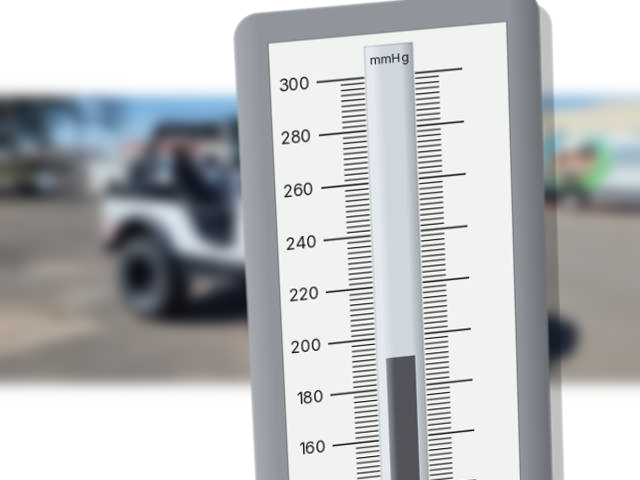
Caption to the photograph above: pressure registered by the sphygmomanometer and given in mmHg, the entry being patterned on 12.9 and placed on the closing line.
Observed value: 192
